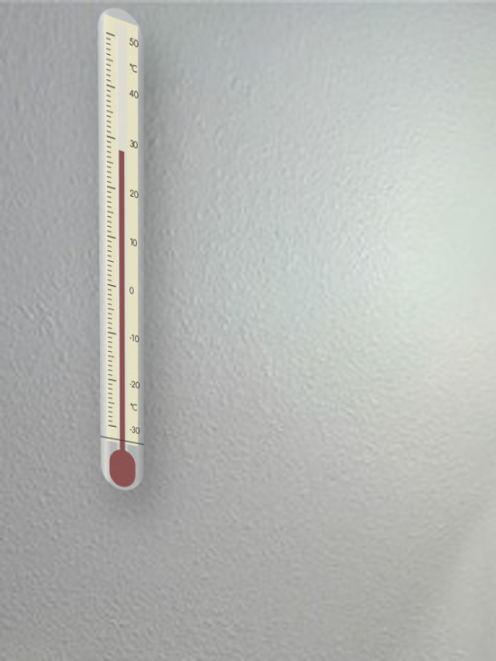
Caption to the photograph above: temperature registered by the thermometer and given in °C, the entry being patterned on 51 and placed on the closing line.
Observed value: 28
